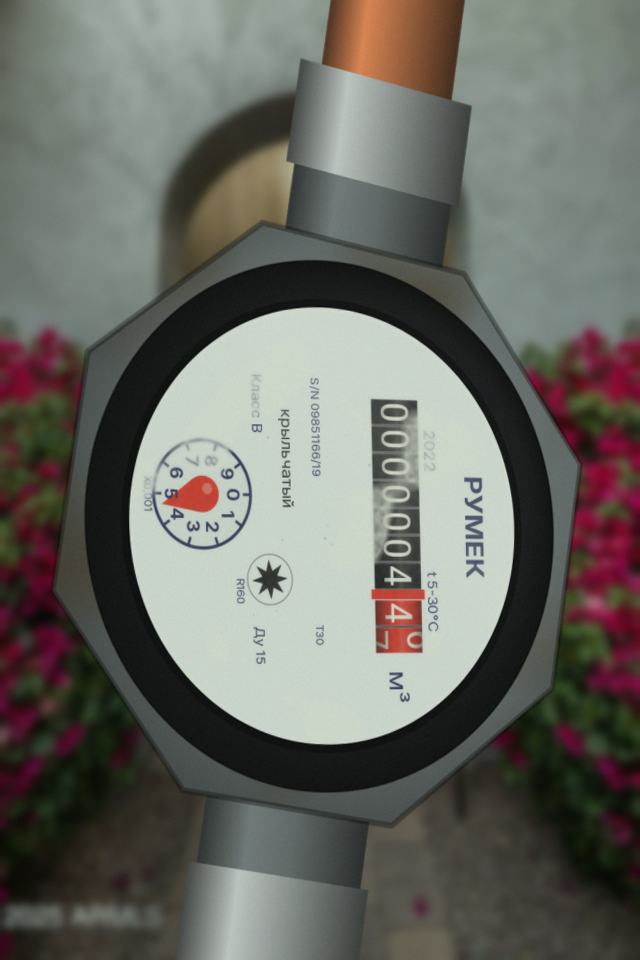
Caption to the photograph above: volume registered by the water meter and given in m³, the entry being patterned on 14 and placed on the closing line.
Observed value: 4.464
